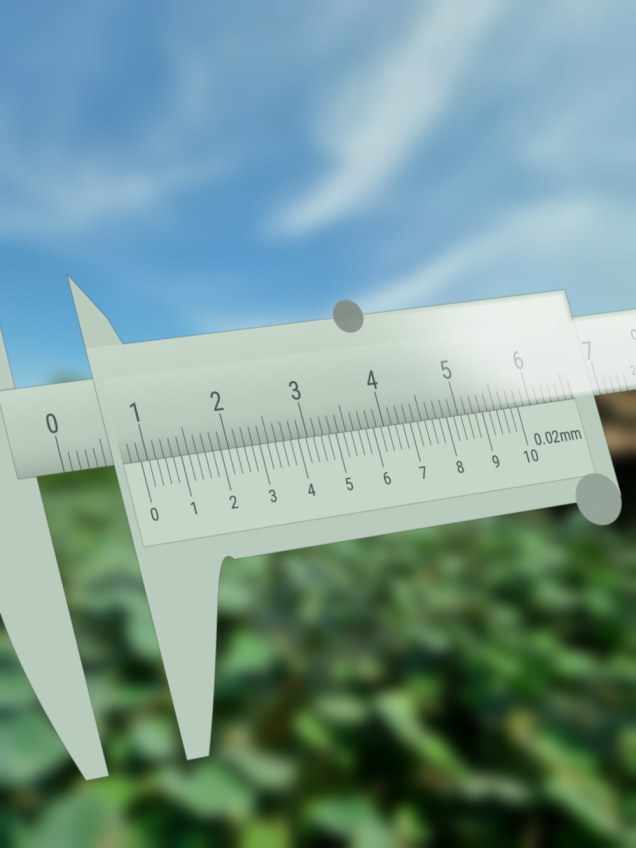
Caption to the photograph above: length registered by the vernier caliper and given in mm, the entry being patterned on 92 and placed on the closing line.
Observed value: 9.2
